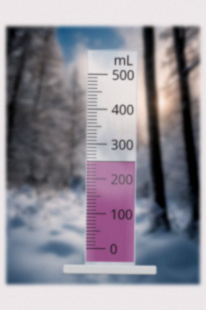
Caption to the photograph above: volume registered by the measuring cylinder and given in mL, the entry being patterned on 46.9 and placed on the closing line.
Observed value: 250
